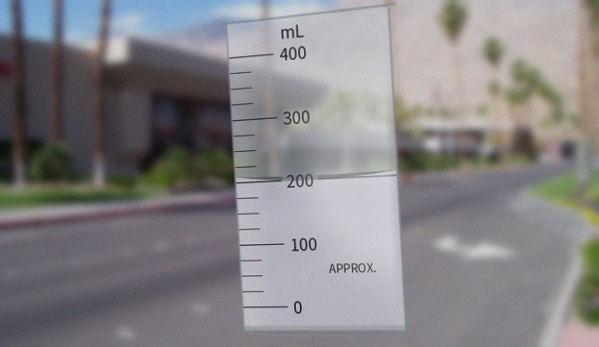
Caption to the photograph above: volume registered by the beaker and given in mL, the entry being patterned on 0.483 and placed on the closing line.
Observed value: 200
